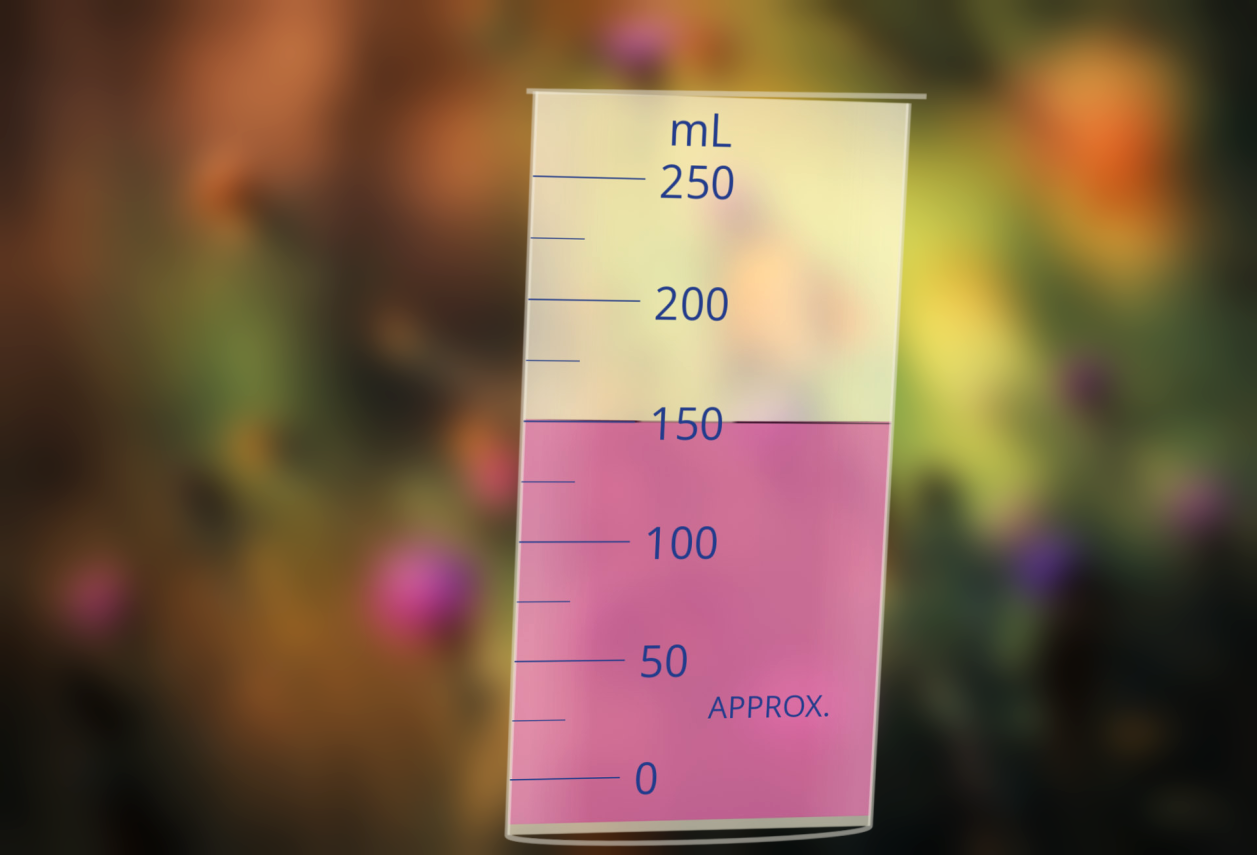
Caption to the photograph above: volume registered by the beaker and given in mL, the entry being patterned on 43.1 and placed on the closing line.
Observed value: 150
